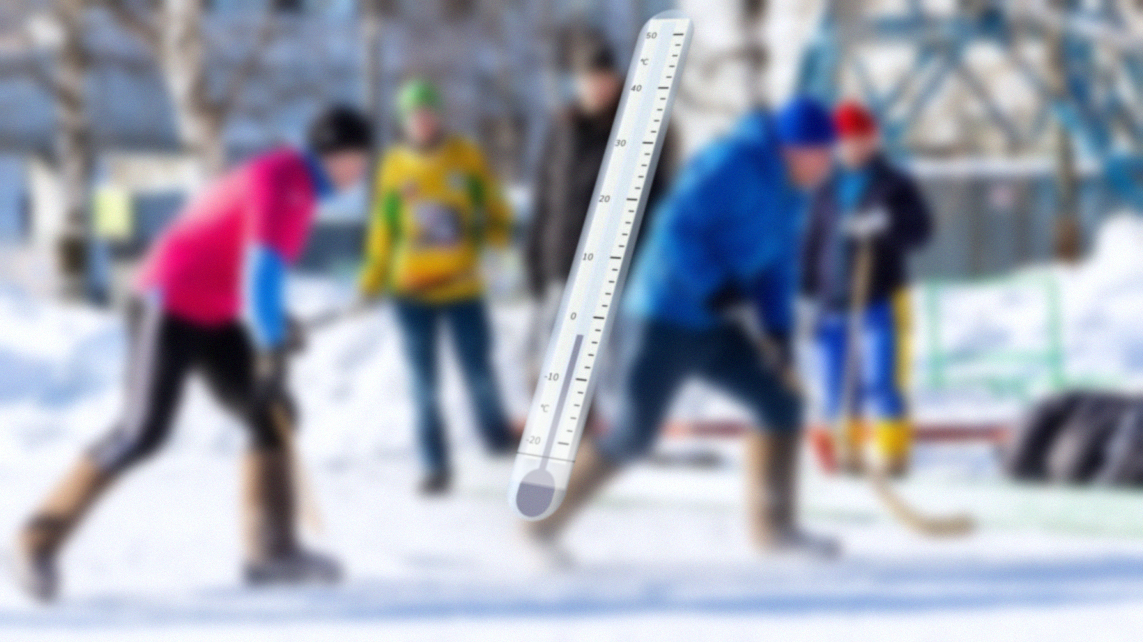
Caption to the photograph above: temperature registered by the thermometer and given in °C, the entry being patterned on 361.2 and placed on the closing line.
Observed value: -3
